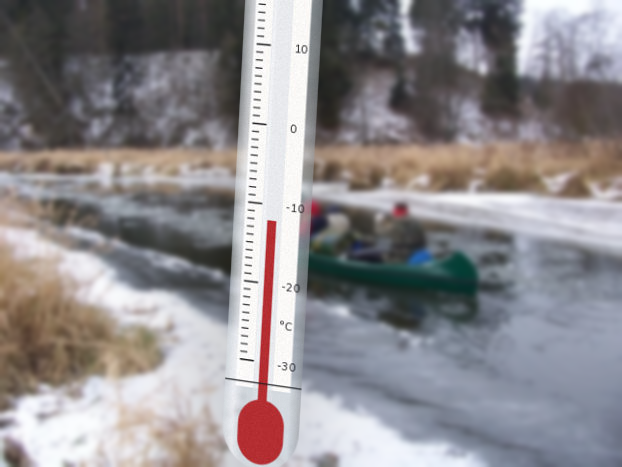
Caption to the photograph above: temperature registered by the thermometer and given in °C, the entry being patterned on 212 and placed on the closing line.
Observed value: -12
